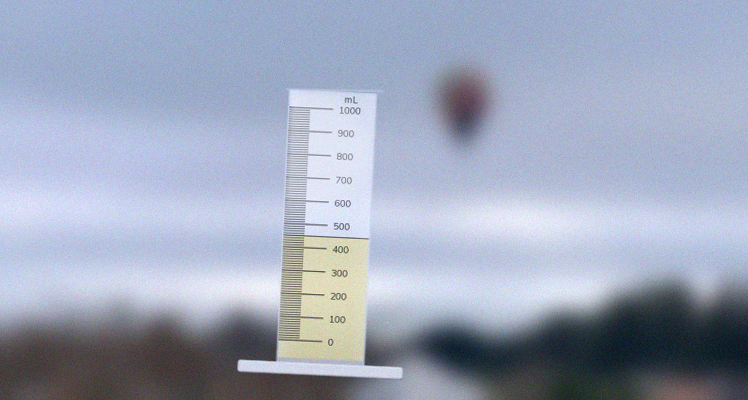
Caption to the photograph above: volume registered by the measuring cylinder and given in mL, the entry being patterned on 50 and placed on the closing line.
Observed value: 450
